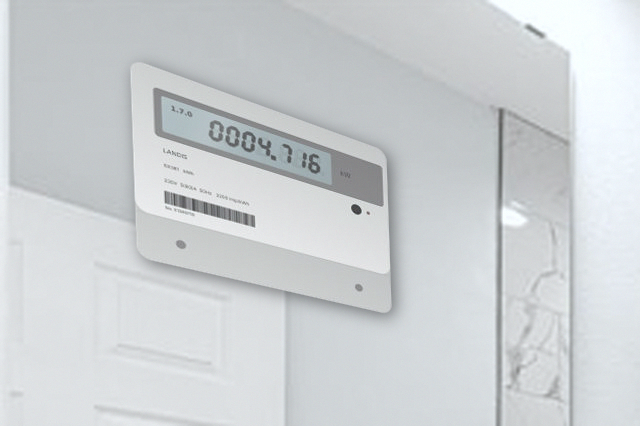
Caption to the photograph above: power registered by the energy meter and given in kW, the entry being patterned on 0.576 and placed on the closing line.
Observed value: 4.716
